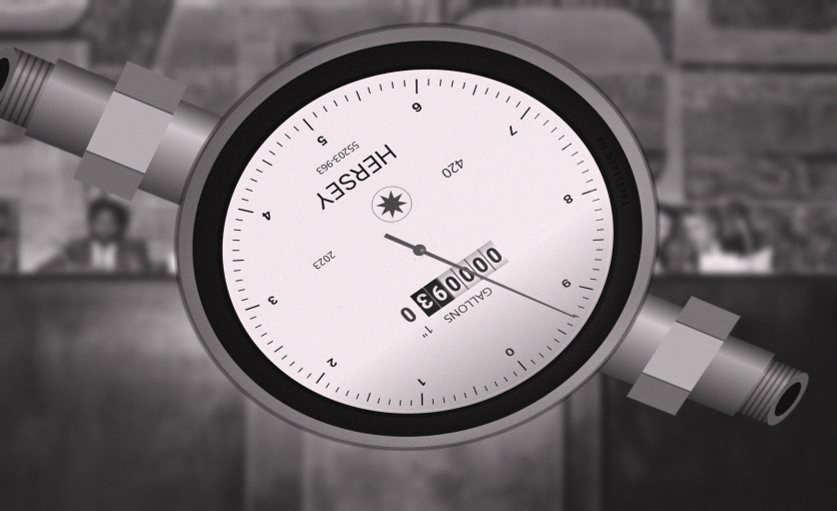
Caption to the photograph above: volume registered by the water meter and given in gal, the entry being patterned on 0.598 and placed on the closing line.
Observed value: 929.3
